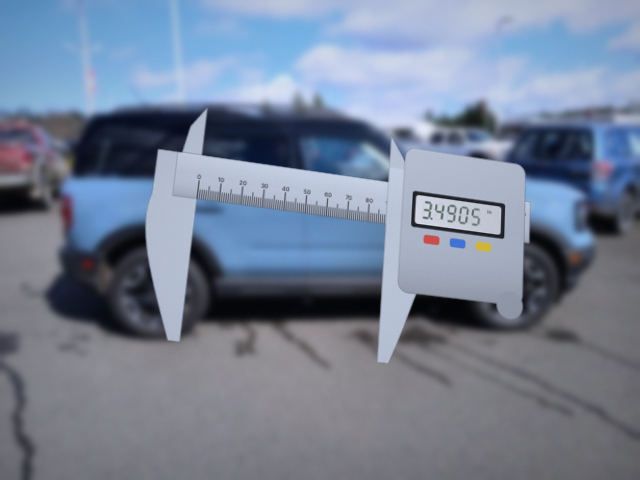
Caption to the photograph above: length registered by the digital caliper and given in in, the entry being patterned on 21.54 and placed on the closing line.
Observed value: 3.4905
